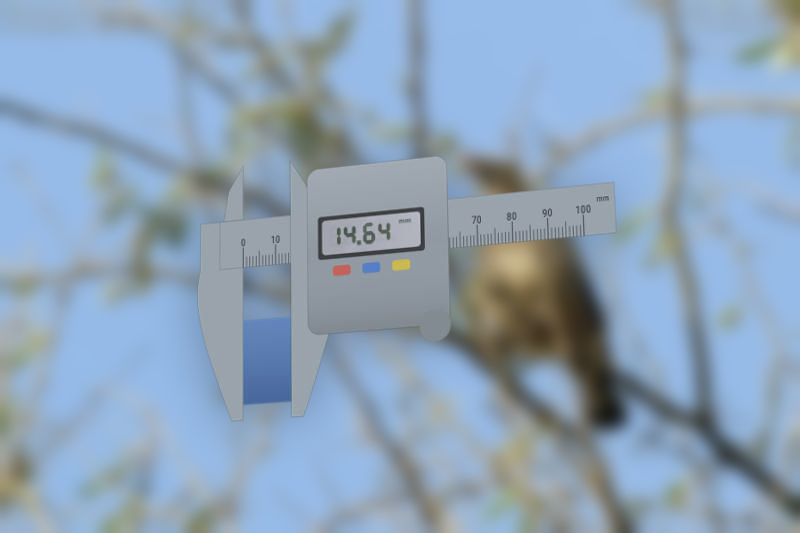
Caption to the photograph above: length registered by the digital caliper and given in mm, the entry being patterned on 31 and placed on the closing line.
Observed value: 14.64
